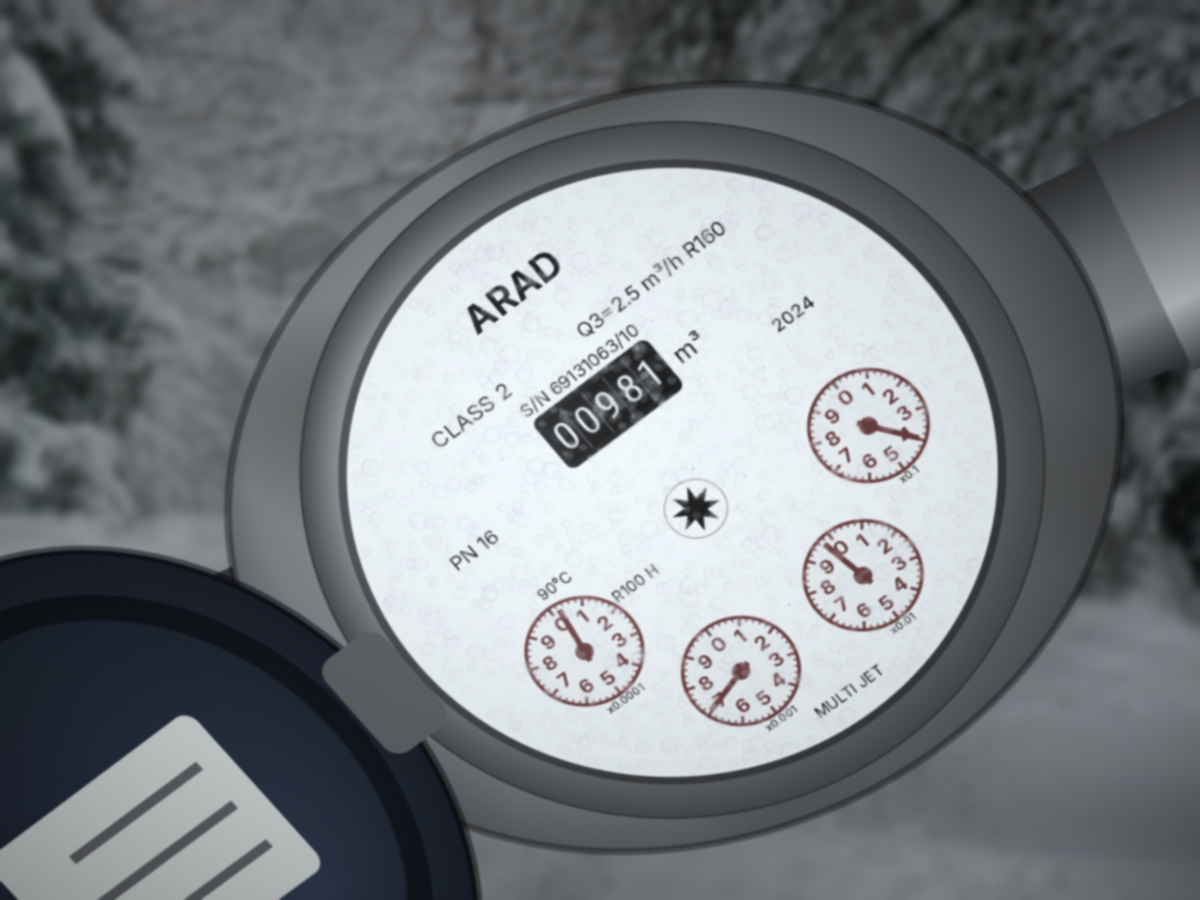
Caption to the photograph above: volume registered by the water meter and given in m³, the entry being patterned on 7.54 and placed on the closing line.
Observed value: 981.3970
